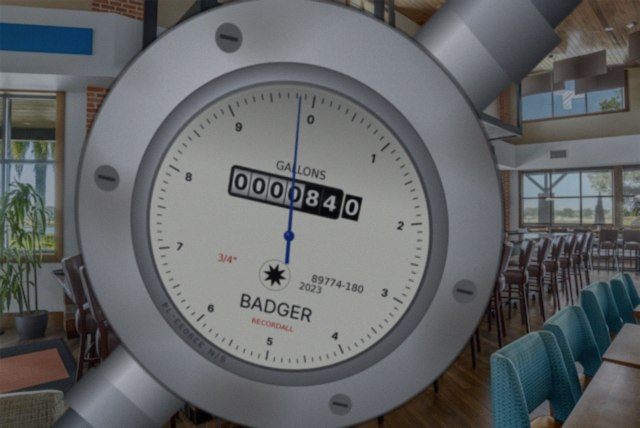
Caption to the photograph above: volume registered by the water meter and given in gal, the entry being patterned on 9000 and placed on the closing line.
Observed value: 839.8
